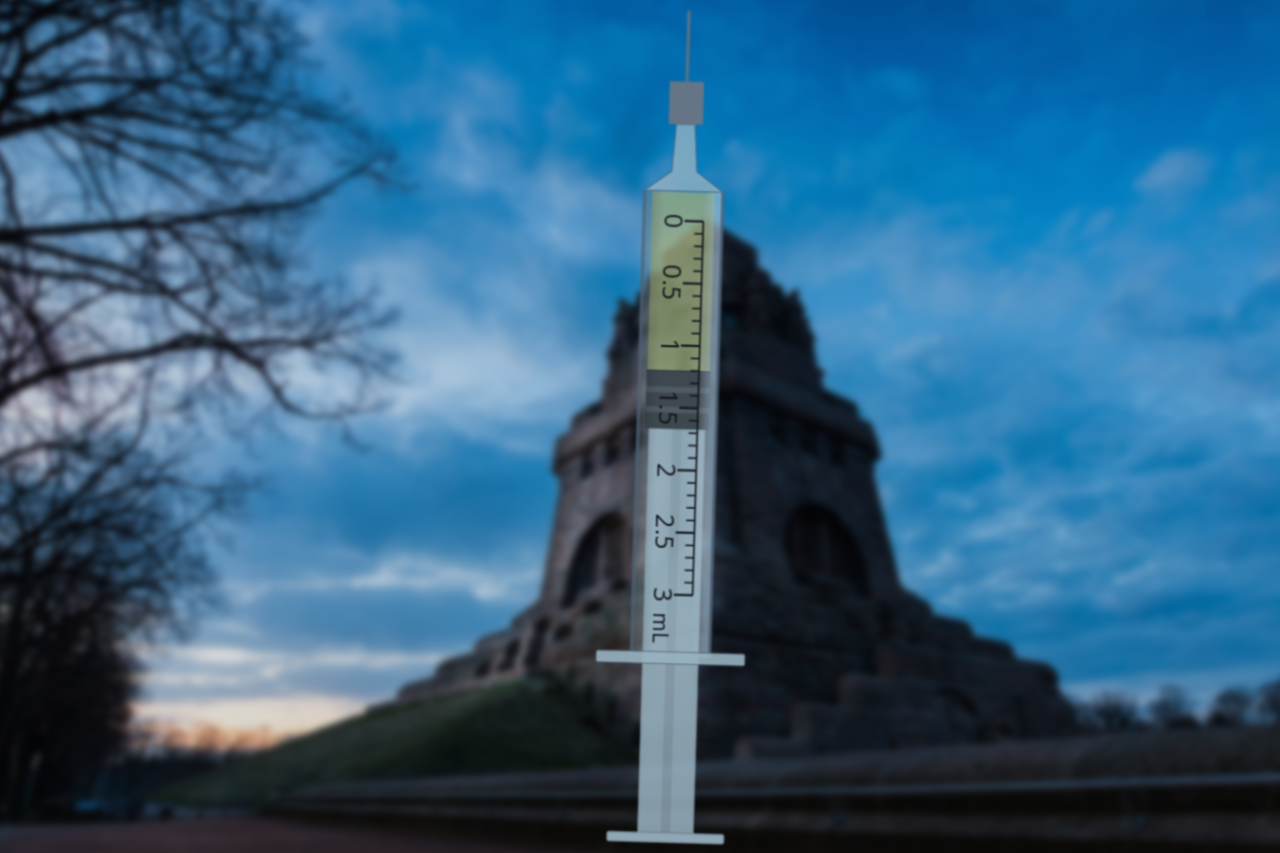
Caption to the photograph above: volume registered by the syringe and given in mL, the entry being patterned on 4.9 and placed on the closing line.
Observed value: 1.2
